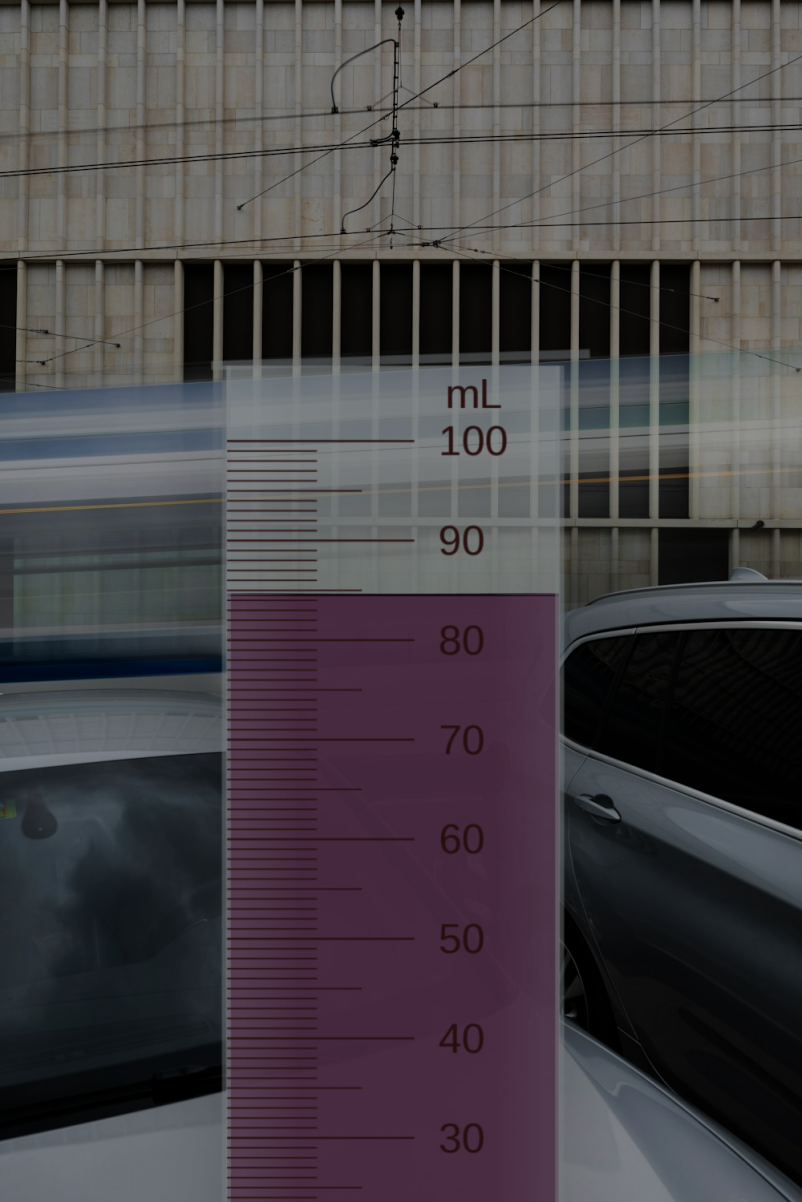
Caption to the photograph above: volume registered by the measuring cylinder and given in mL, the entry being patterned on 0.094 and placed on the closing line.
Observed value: 84.5
